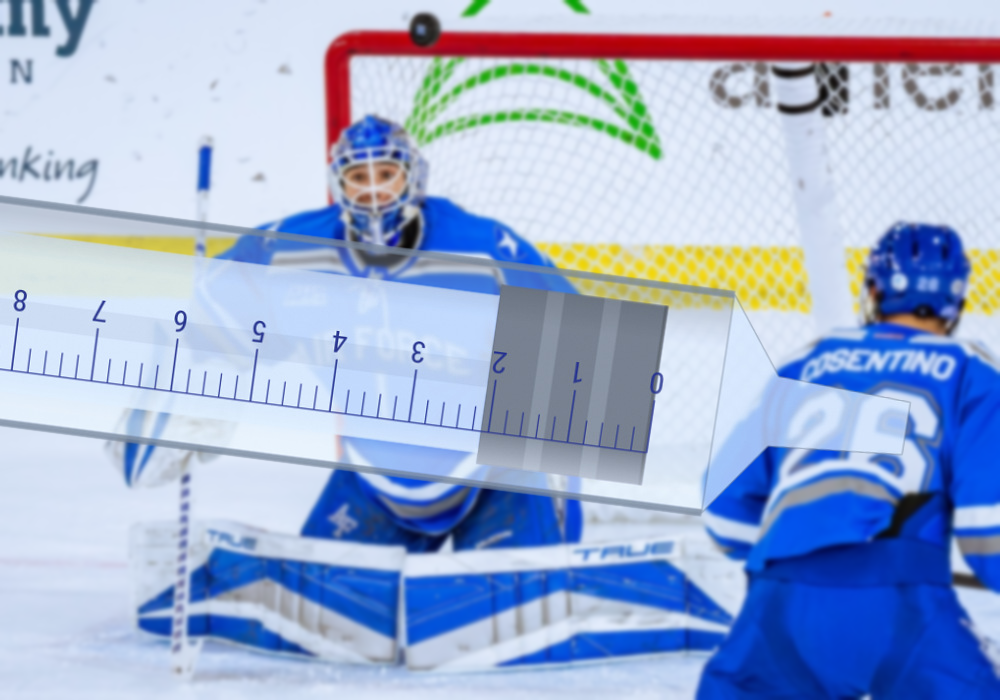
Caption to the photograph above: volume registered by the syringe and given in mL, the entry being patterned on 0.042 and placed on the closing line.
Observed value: 0
